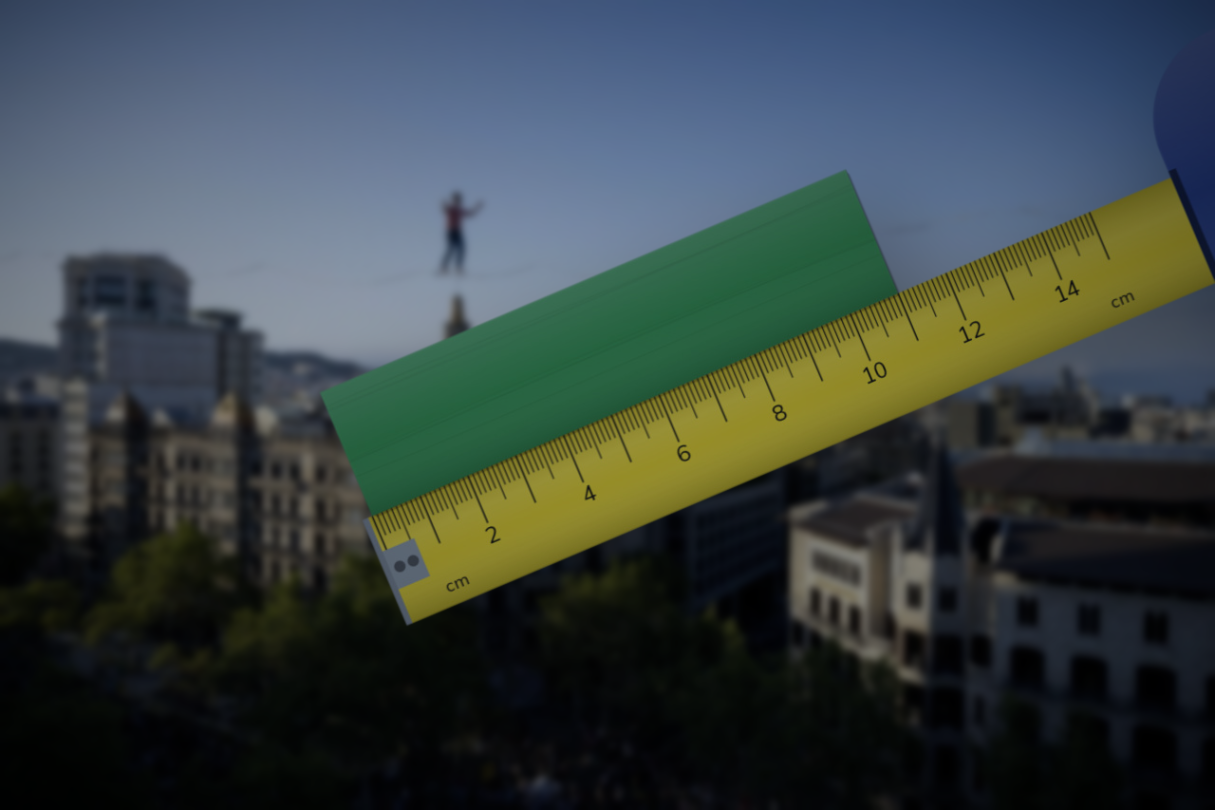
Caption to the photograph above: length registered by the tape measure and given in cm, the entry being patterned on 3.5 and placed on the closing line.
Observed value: 11
